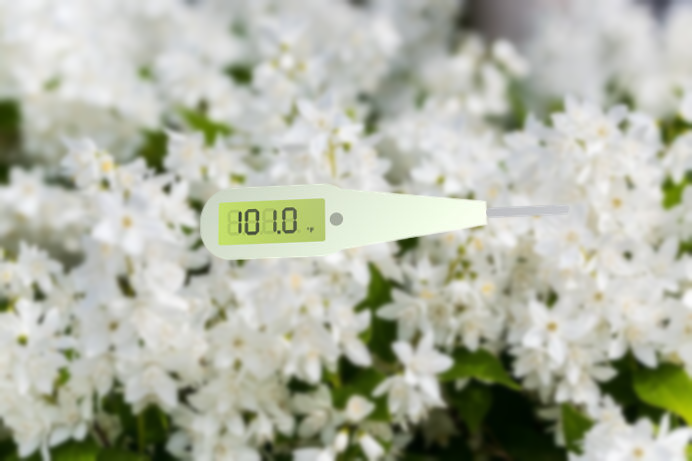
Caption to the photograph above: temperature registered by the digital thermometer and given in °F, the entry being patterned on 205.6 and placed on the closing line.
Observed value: 101.0
